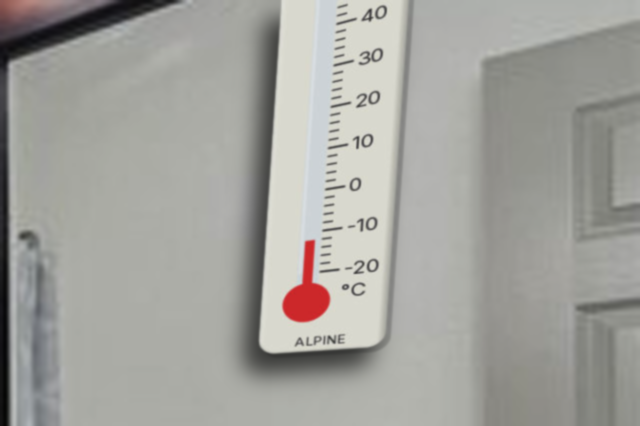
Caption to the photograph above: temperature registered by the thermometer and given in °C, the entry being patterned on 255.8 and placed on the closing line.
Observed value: -12
